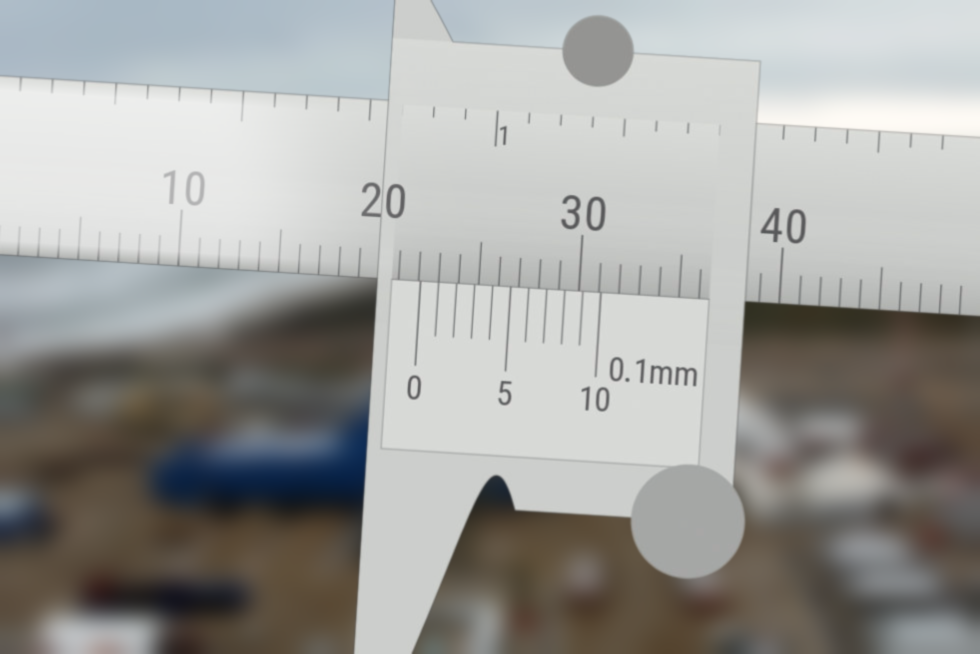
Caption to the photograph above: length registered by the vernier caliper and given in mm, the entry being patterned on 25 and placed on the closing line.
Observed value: 22.1
